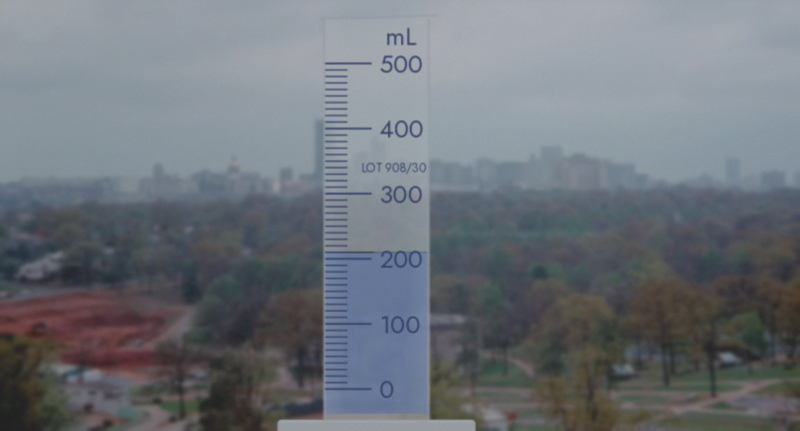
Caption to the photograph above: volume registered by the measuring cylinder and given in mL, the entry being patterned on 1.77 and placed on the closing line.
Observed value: 210
